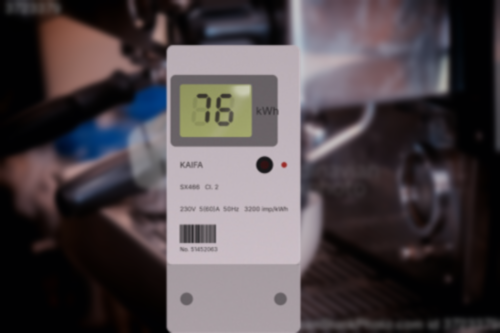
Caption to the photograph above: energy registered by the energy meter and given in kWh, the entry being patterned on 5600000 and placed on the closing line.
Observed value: 76
